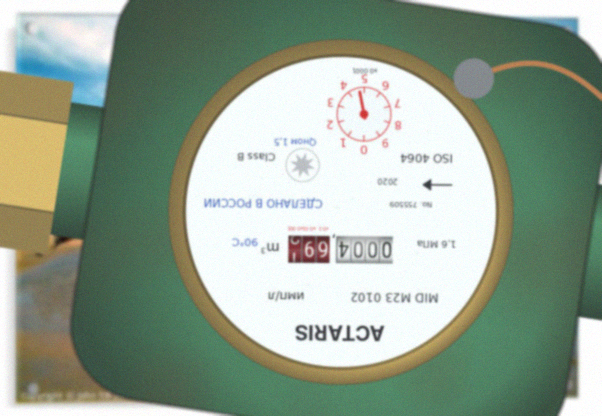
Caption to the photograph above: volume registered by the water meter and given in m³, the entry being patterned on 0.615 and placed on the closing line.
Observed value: 4.6914
